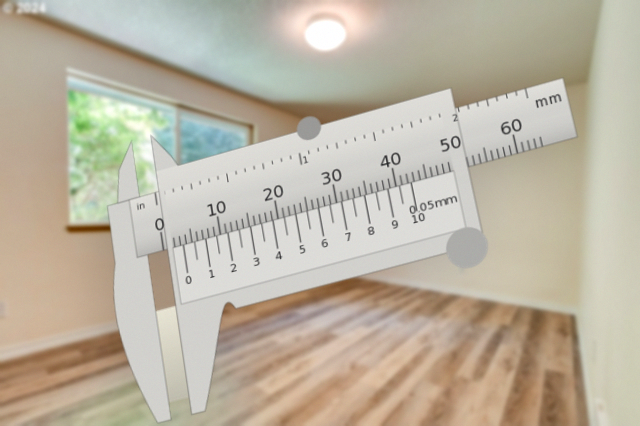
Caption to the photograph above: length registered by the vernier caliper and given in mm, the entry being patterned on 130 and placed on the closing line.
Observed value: 3.5
